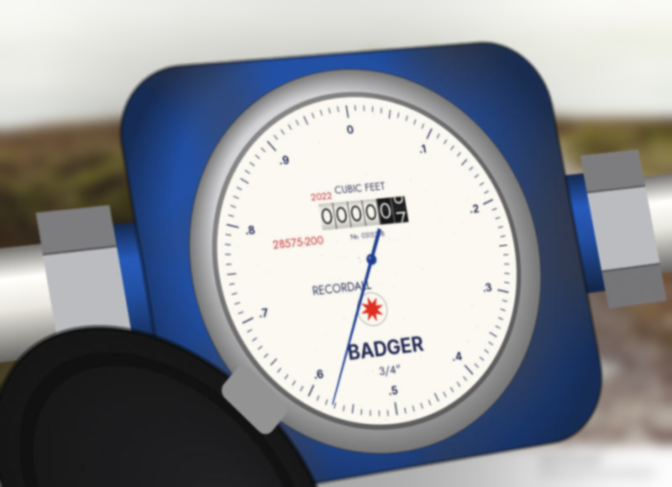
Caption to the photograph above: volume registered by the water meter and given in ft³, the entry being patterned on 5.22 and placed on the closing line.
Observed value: 6.57
